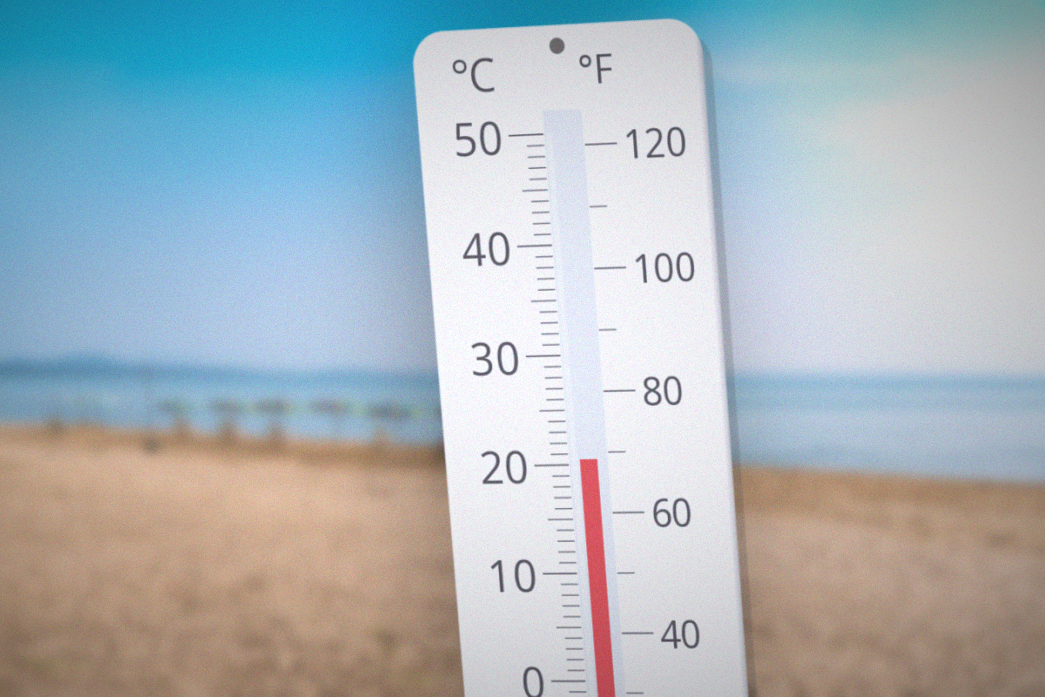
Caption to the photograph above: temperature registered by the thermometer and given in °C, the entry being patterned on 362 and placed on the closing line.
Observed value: 20.5
